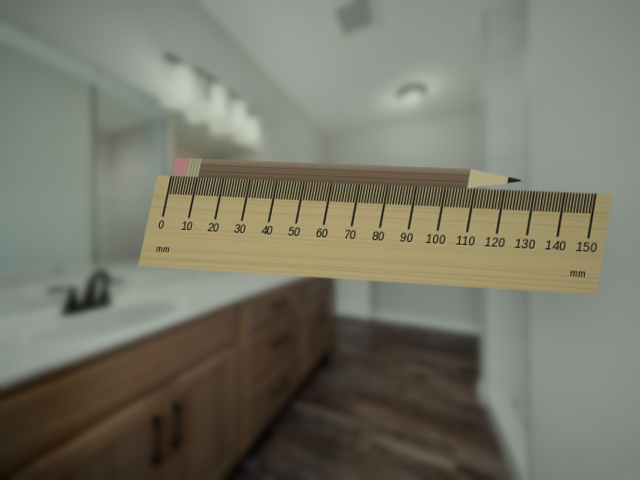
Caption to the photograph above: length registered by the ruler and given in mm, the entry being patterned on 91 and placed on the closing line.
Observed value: 125
